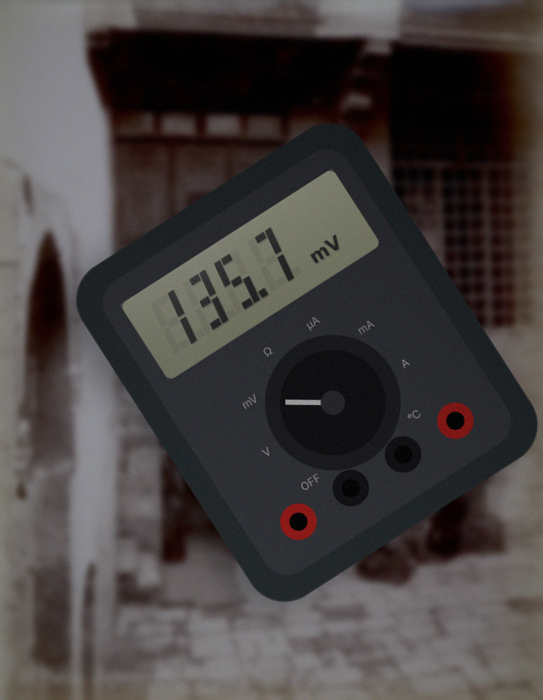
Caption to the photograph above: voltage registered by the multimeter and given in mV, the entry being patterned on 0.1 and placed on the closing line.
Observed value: 135.7
